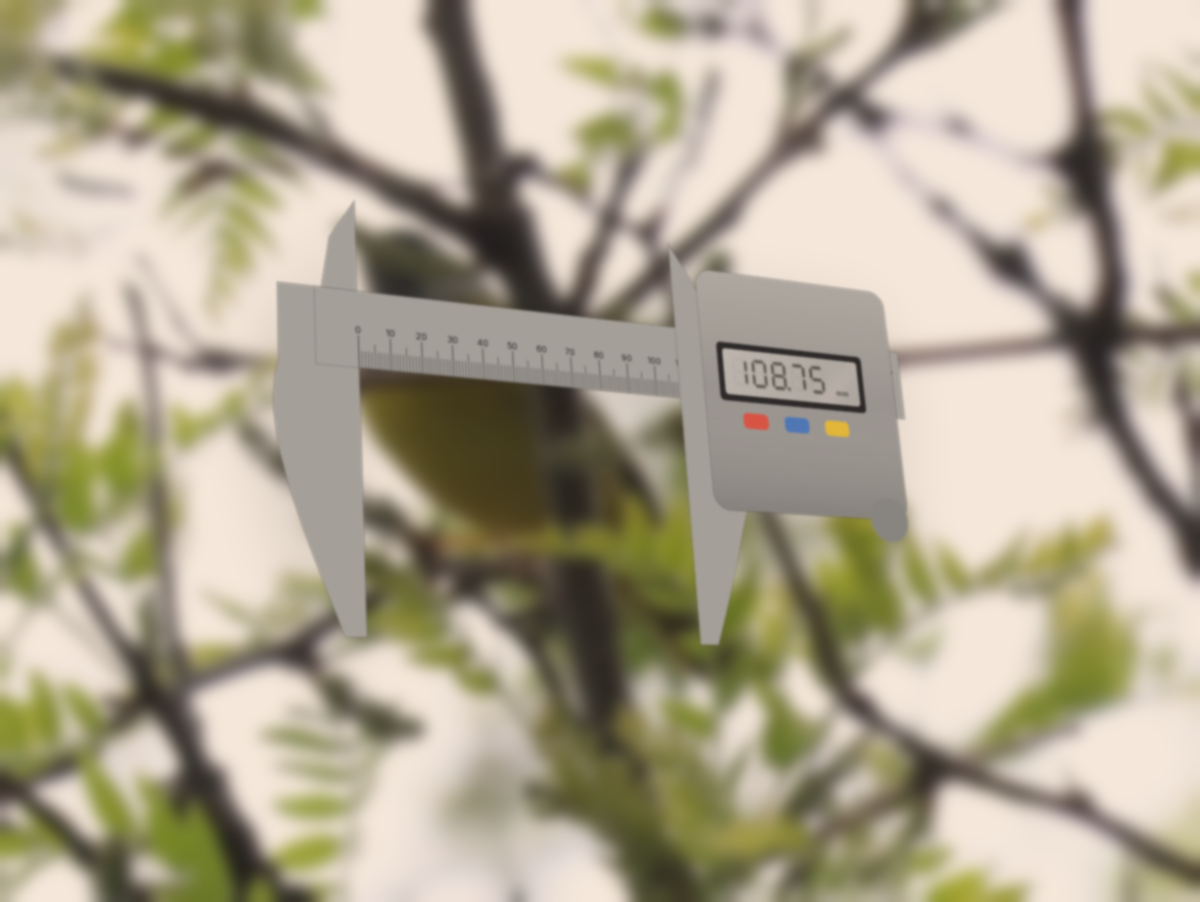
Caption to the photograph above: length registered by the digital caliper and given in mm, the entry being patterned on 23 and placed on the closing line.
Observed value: 108.75
